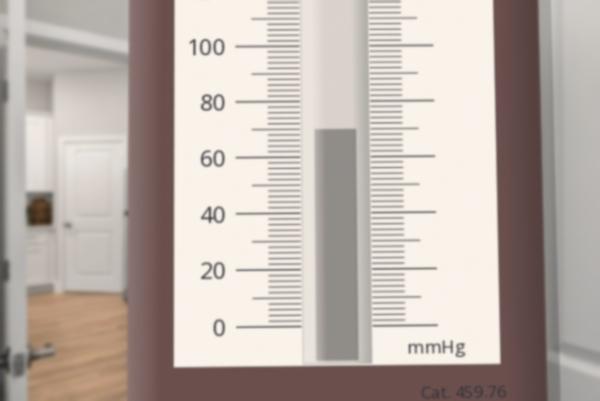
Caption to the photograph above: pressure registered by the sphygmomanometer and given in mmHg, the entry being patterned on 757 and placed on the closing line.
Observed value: 70
